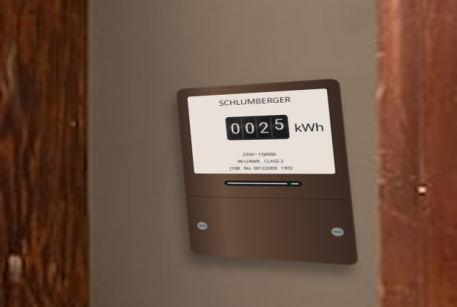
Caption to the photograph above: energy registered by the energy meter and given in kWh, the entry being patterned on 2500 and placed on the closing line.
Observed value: 25
